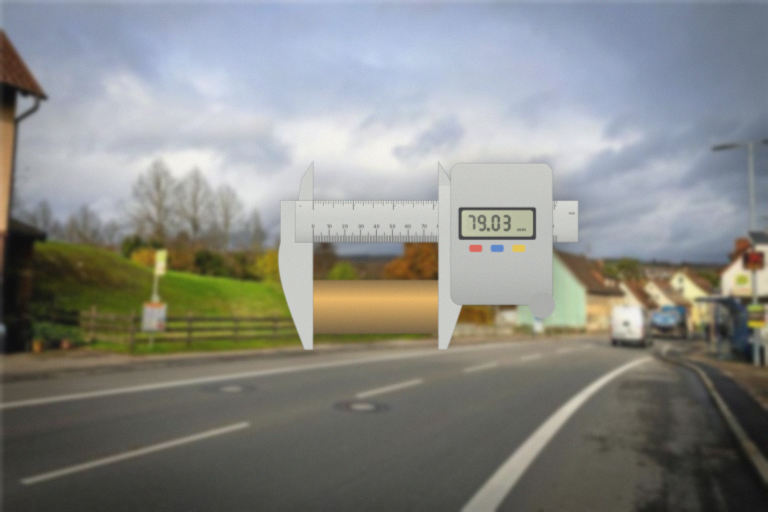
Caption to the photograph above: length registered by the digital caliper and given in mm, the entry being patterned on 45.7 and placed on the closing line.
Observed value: 79.03
